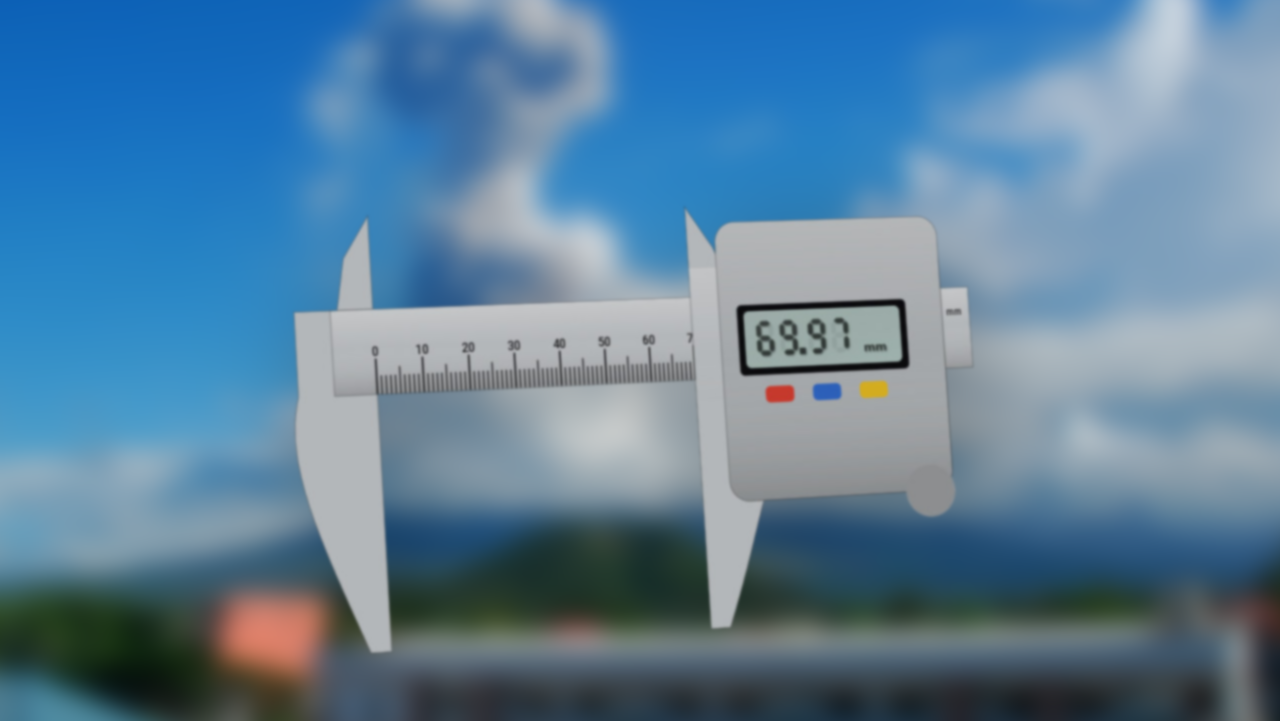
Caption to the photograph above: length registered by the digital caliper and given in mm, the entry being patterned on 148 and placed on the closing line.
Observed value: 69.97
